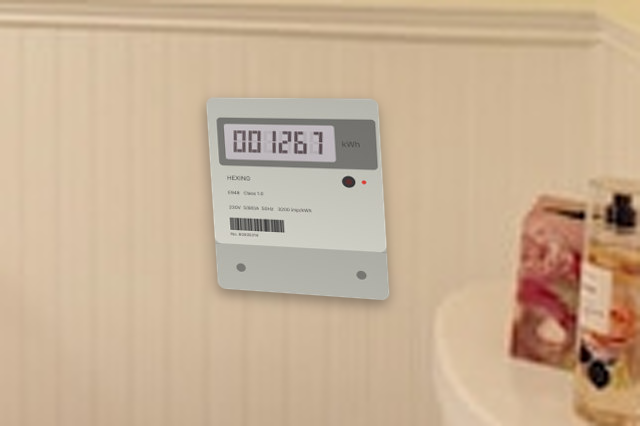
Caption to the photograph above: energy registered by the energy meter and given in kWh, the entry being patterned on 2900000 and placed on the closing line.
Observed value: 1267
